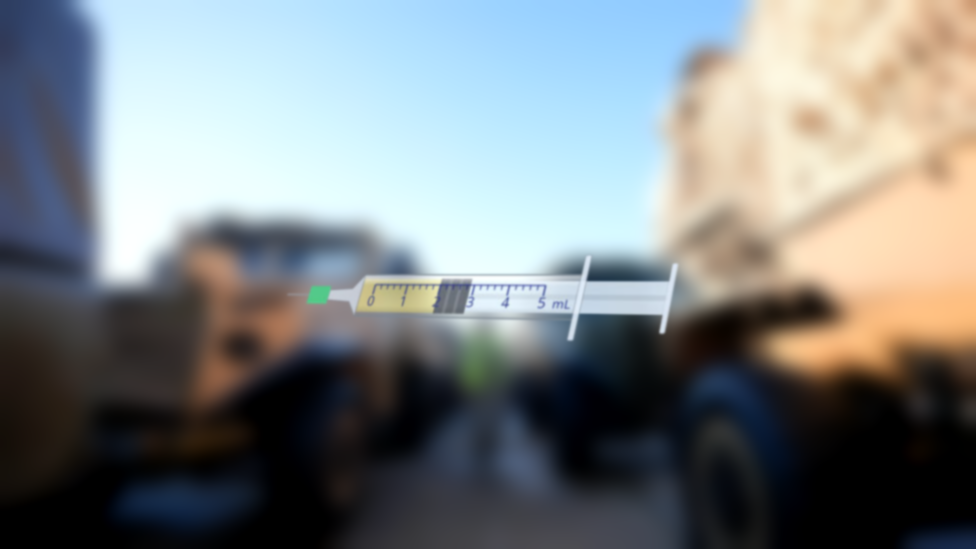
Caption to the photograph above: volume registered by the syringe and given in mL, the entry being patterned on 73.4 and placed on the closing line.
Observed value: 2
